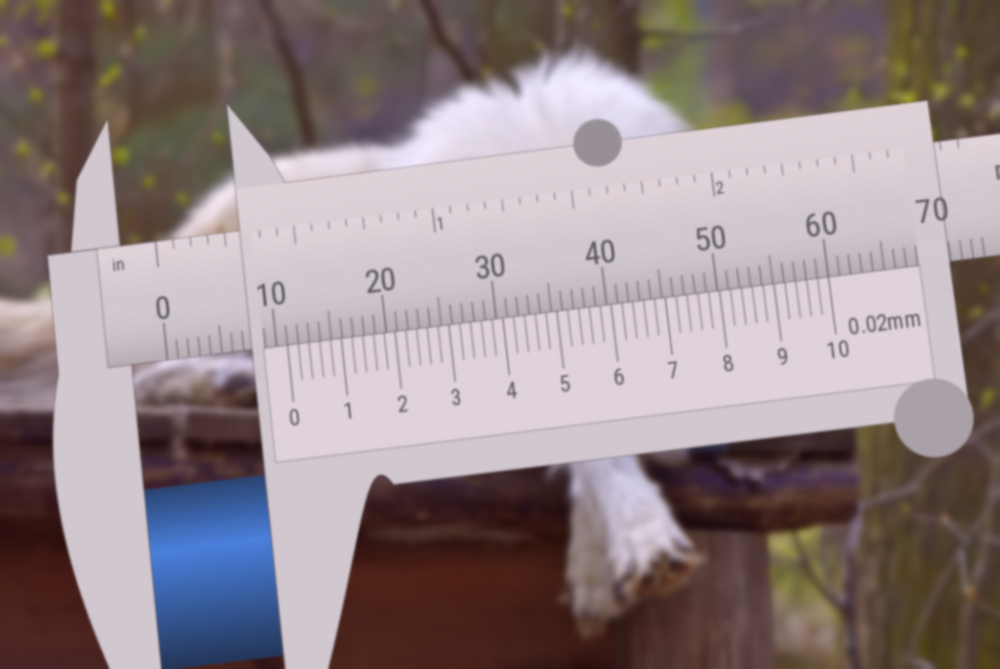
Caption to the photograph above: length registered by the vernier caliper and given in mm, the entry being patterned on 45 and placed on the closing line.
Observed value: 11.0
